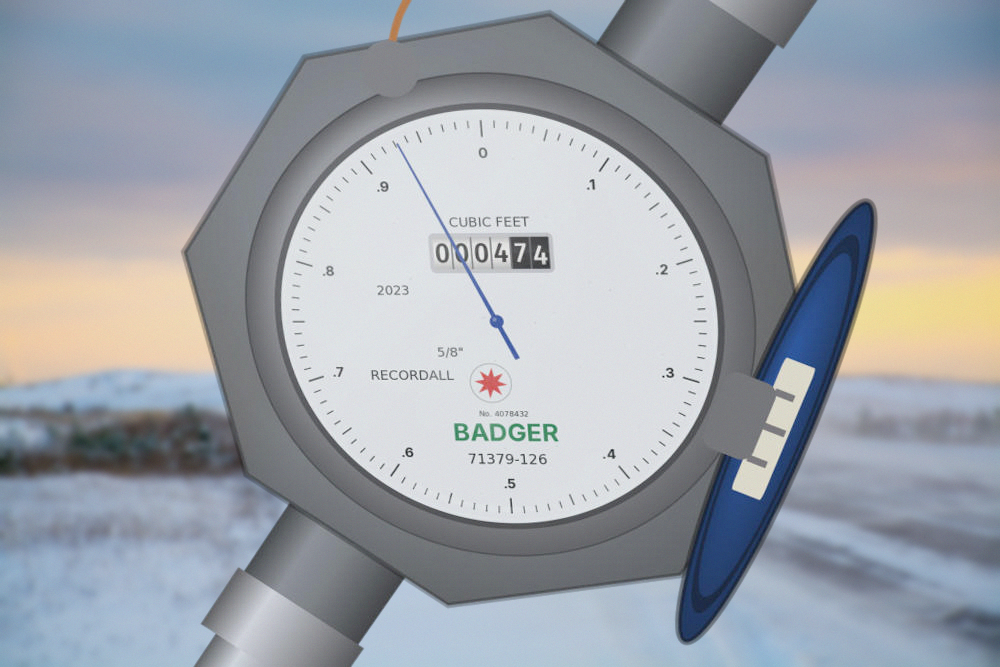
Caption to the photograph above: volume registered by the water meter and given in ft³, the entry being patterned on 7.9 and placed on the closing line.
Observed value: 473.93
